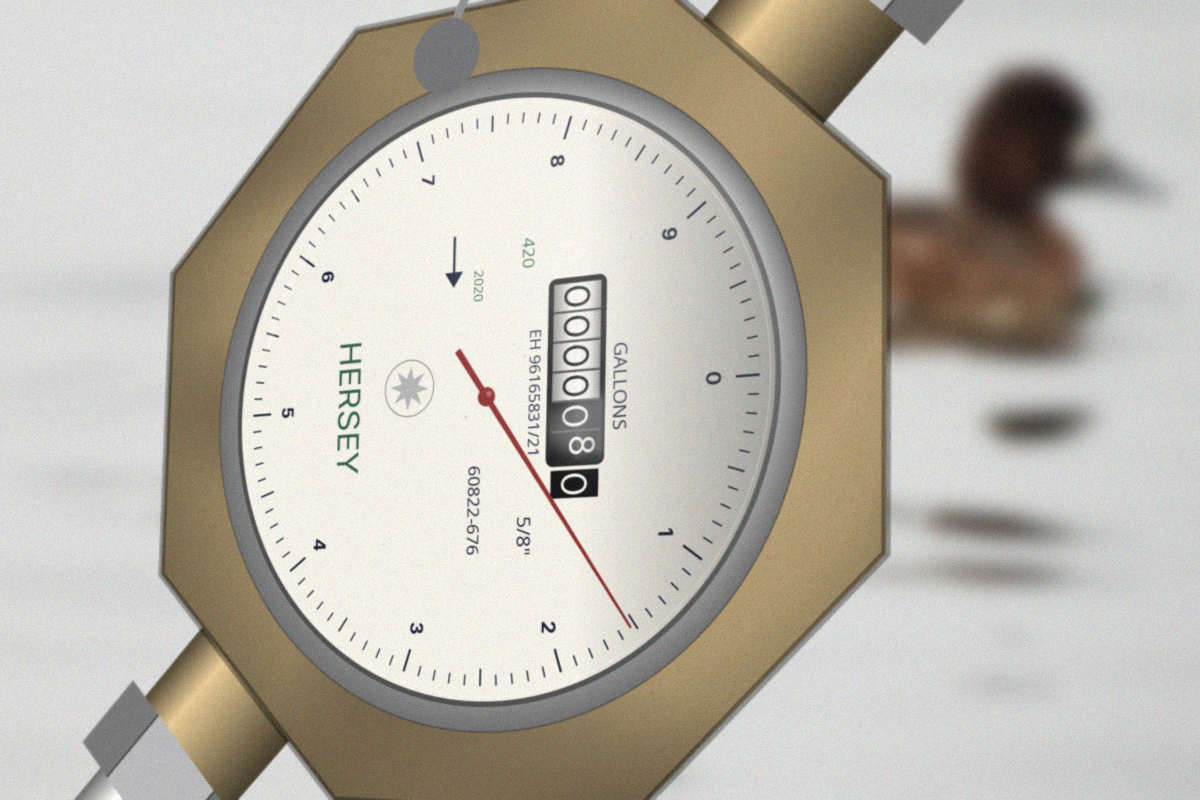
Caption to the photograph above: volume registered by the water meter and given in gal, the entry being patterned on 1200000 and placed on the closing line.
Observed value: 81.5
